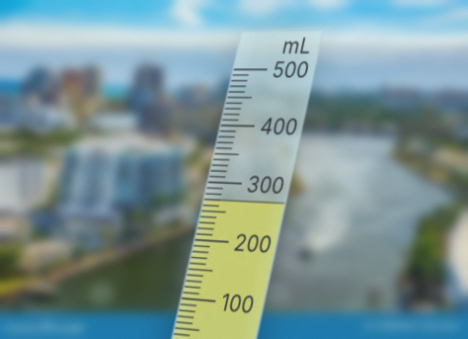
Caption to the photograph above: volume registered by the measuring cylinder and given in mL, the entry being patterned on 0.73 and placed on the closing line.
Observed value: 270
